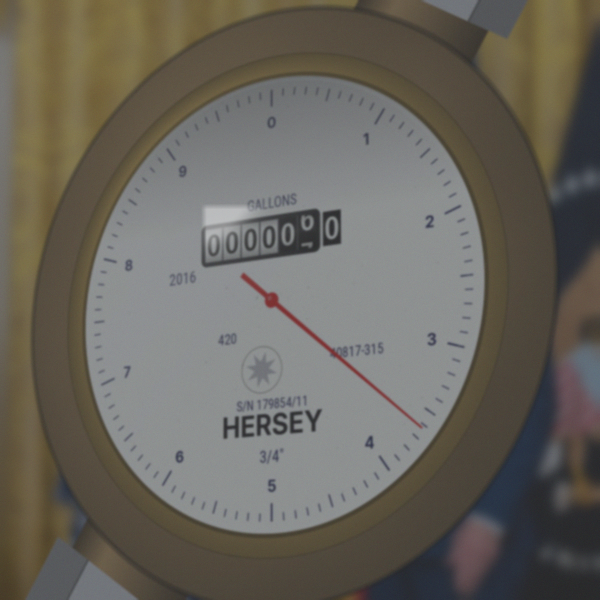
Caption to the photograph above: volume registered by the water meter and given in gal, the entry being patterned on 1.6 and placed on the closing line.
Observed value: 63.6
